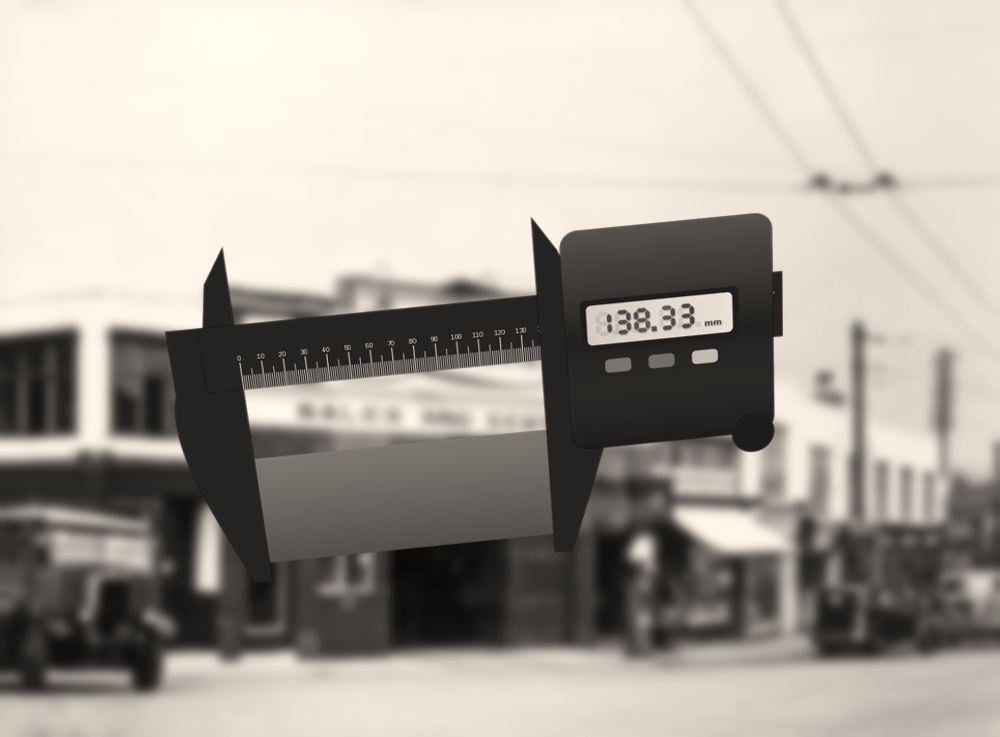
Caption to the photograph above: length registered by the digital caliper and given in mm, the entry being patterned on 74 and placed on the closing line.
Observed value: 138.33
